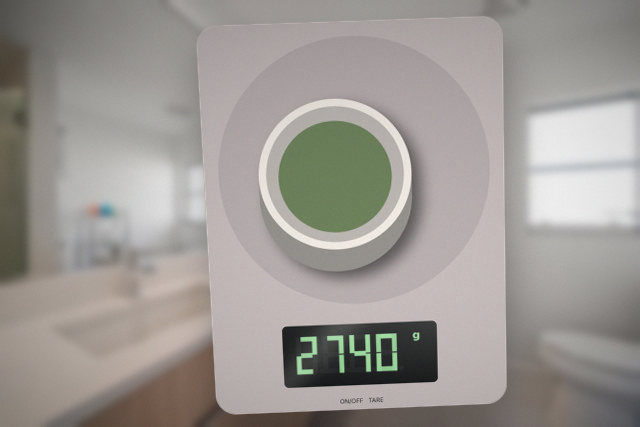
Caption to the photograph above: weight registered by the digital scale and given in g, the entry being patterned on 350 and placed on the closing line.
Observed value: 2740
